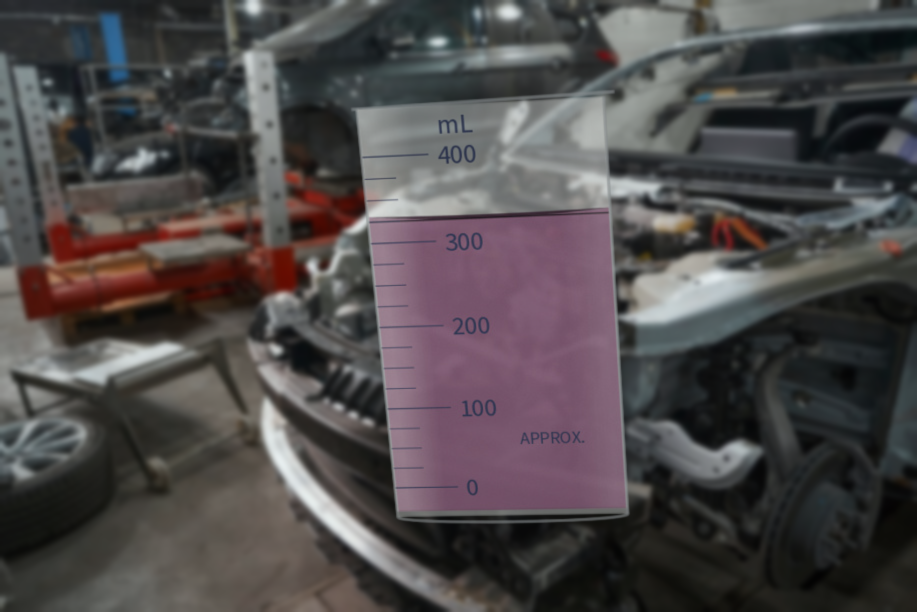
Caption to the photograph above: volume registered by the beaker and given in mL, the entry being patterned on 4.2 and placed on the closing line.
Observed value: 325
